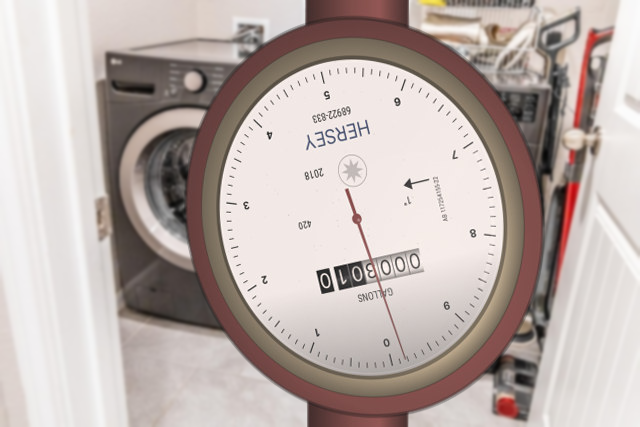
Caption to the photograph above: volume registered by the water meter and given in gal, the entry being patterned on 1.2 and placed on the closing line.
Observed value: 3009.8
